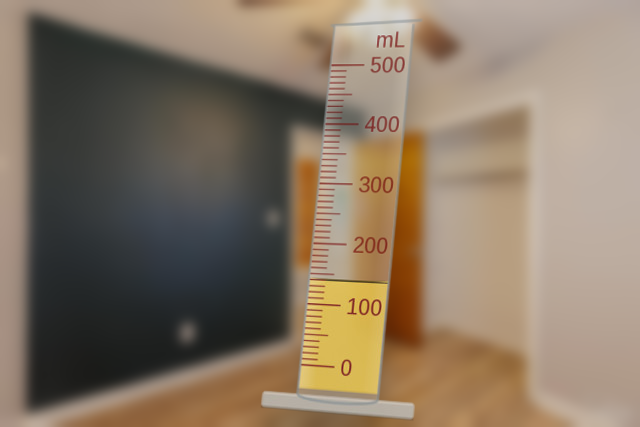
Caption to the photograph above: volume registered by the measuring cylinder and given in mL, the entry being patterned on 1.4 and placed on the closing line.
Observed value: 140
